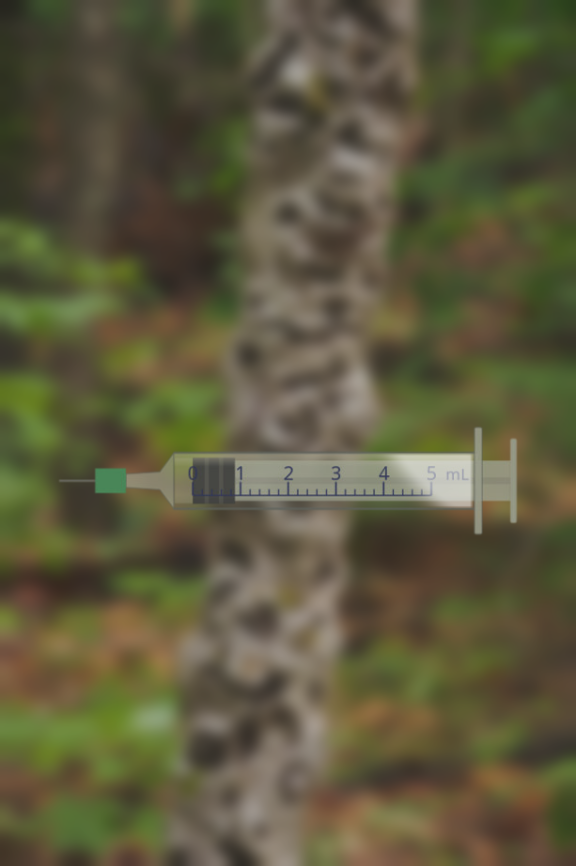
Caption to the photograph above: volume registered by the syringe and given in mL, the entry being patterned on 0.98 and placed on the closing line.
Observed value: 0
